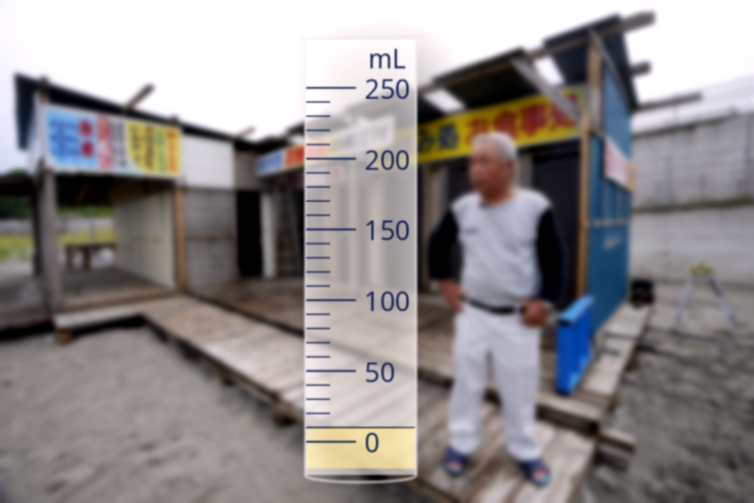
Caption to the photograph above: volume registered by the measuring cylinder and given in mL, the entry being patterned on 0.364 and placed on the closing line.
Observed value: 10
